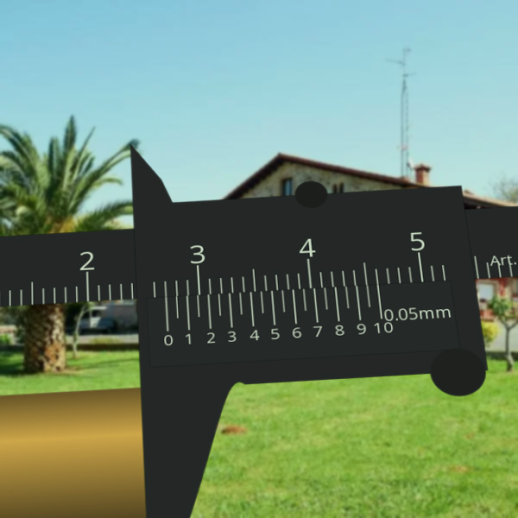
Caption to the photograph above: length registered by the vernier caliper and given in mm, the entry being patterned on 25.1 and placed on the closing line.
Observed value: 27.0
